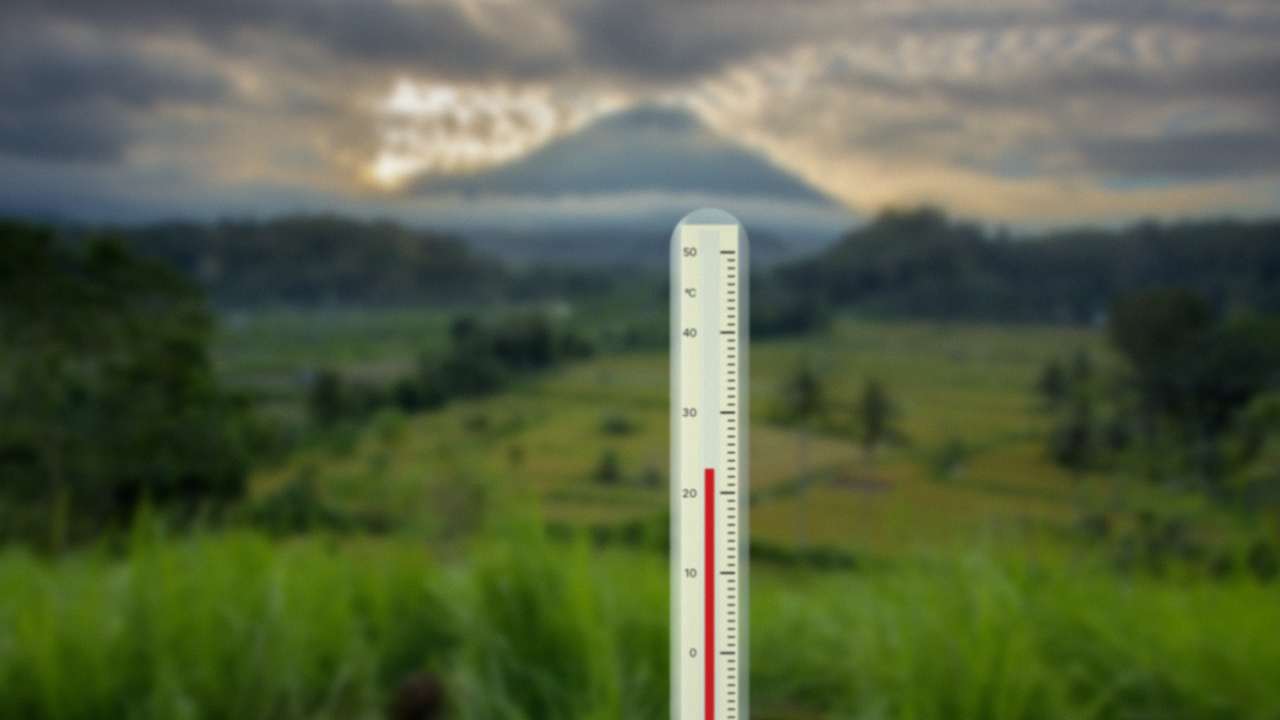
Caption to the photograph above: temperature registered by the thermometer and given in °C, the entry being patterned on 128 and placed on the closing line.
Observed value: 23
